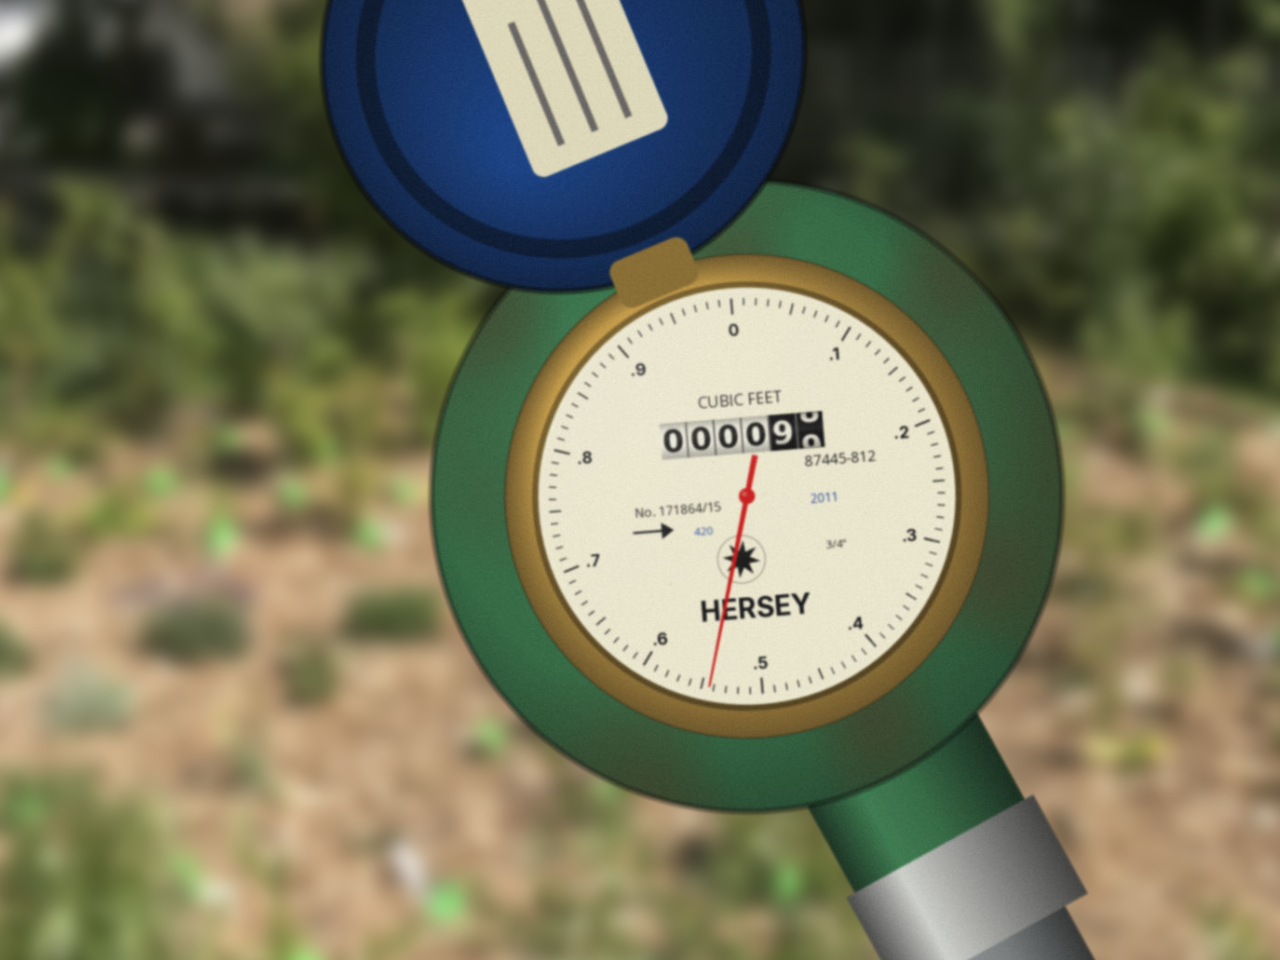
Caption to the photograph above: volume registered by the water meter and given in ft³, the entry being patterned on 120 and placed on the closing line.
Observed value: 98.54
